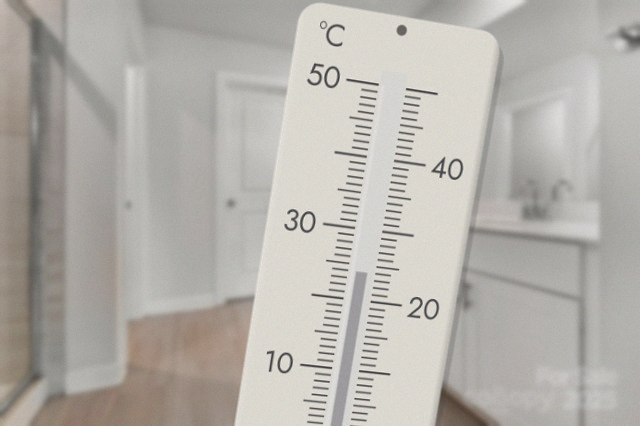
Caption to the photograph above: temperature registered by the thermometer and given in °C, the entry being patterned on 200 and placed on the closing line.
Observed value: 24
